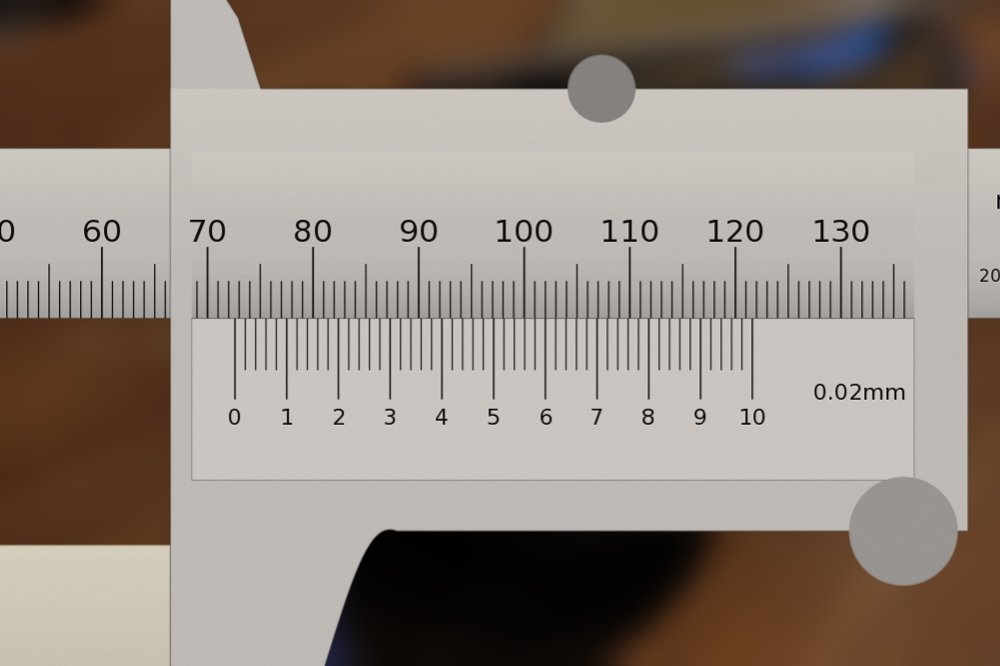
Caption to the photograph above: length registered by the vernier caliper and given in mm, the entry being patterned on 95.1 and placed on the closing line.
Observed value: 72.6
